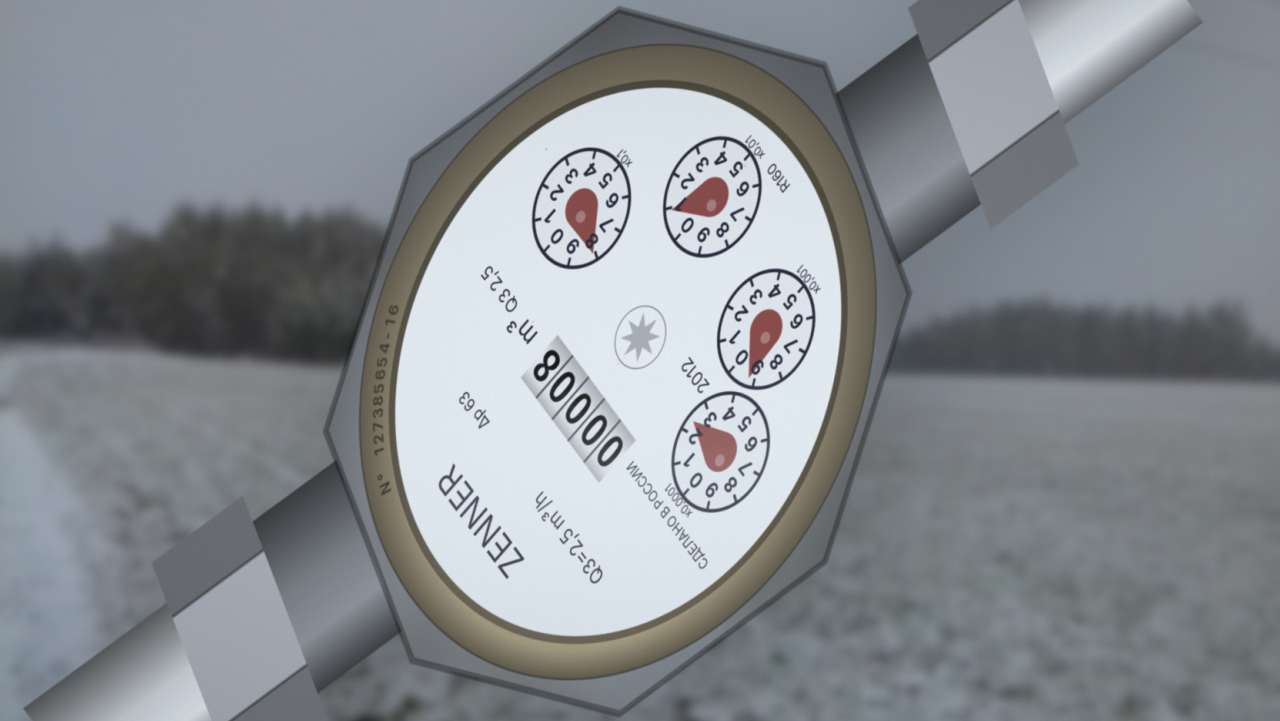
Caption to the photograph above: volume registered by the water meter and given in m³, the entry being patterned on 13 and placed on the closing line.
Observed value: 8.8092
